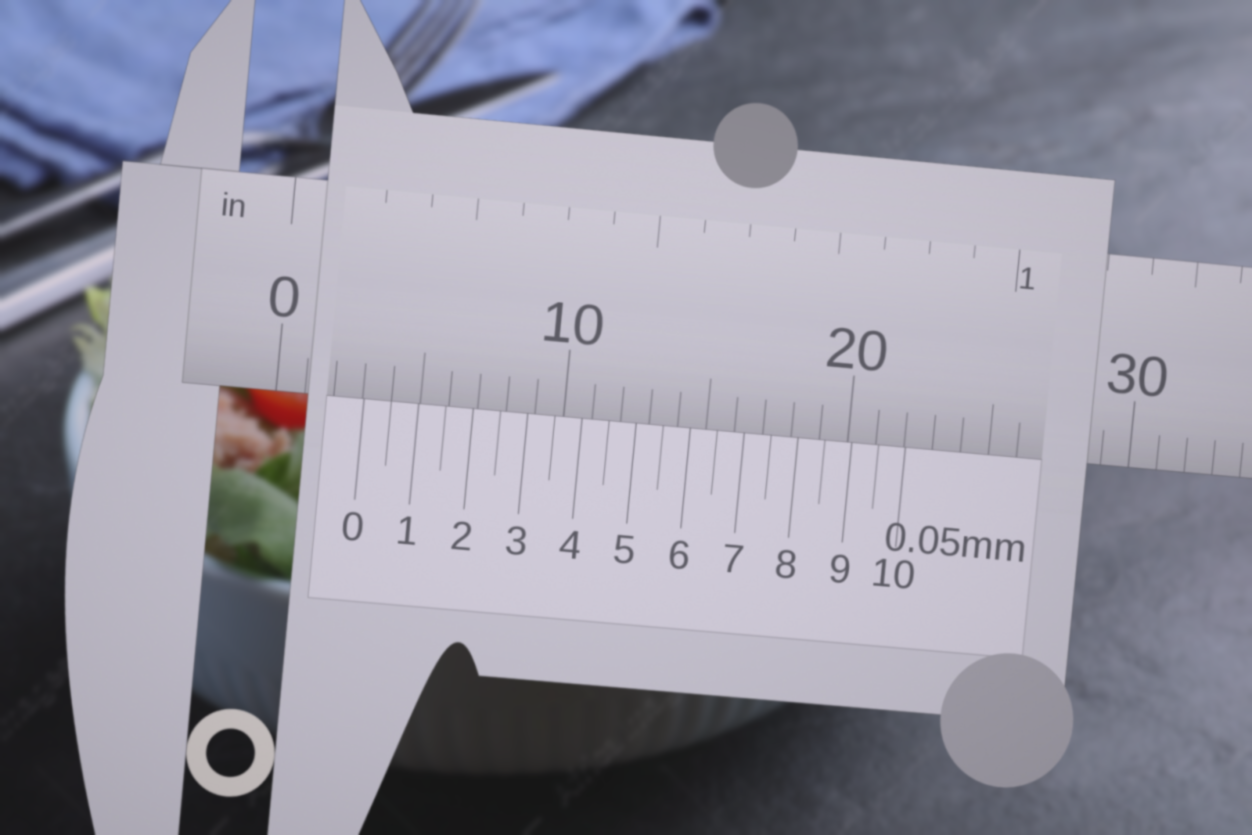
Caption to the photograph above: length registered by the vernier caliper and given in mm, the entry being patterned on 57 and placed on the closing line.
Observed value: 3.05
